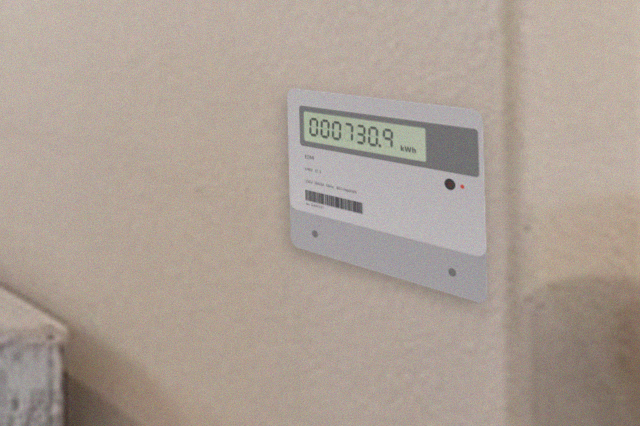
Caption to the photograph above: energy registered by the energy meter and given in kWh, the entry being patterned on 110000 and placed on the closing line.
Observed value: 730.9
